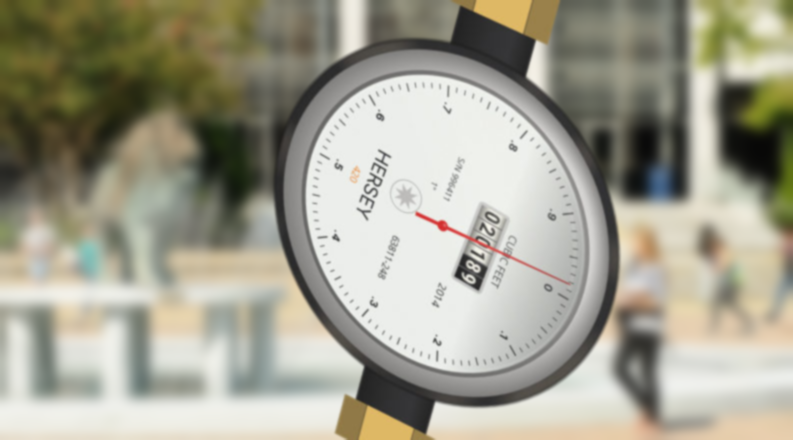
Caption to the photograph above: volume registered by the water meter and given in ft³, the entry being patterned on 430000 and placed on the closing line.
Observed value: 20188.98
